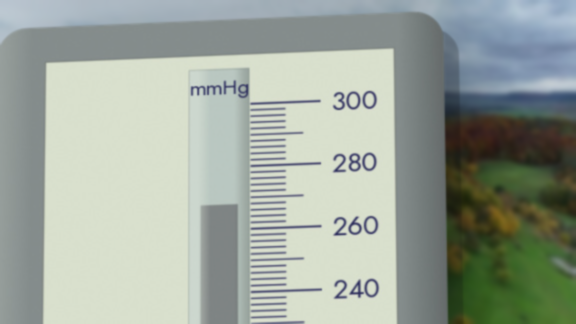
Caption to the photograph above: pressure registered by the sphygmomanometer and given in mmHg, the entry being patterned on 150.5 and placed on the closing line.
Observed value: 268
